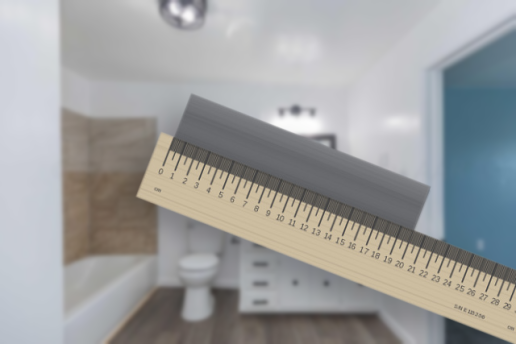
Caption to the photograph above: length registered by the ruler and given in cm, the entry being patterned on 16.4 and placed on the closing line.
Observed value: 20
